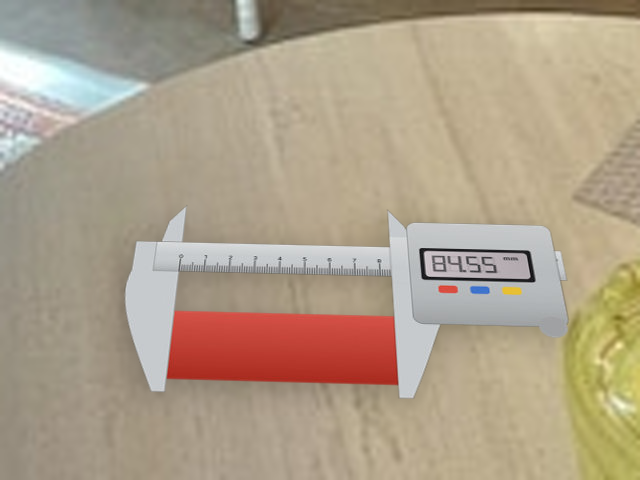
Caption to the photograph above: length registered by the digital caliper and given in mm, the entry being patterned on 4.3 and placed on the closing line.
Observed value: 84.55
